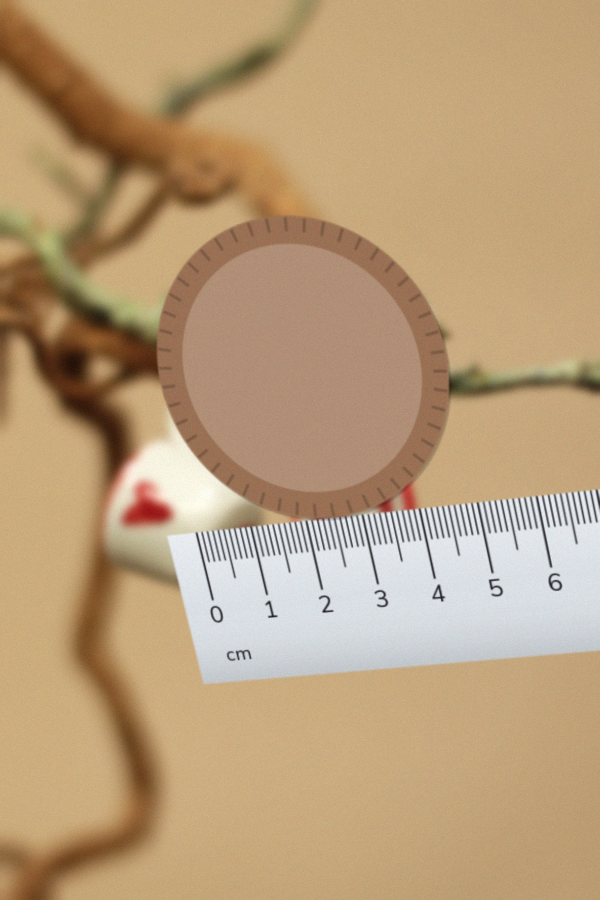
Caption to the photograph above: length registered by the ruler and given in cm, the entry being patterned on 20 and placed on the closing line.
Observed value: 5
